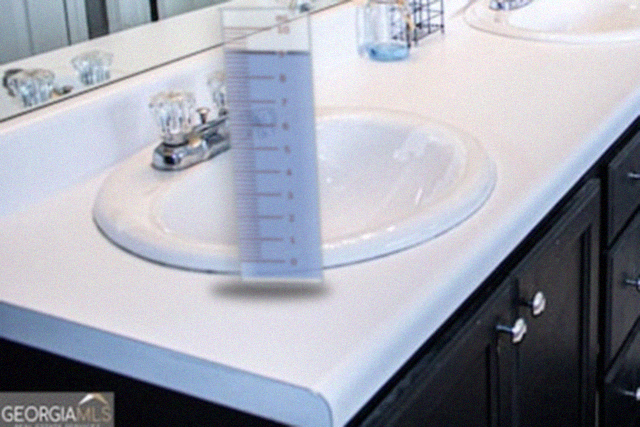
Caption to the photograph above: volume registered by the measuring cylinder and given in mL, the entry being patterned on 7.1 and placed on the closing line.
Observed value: 9
